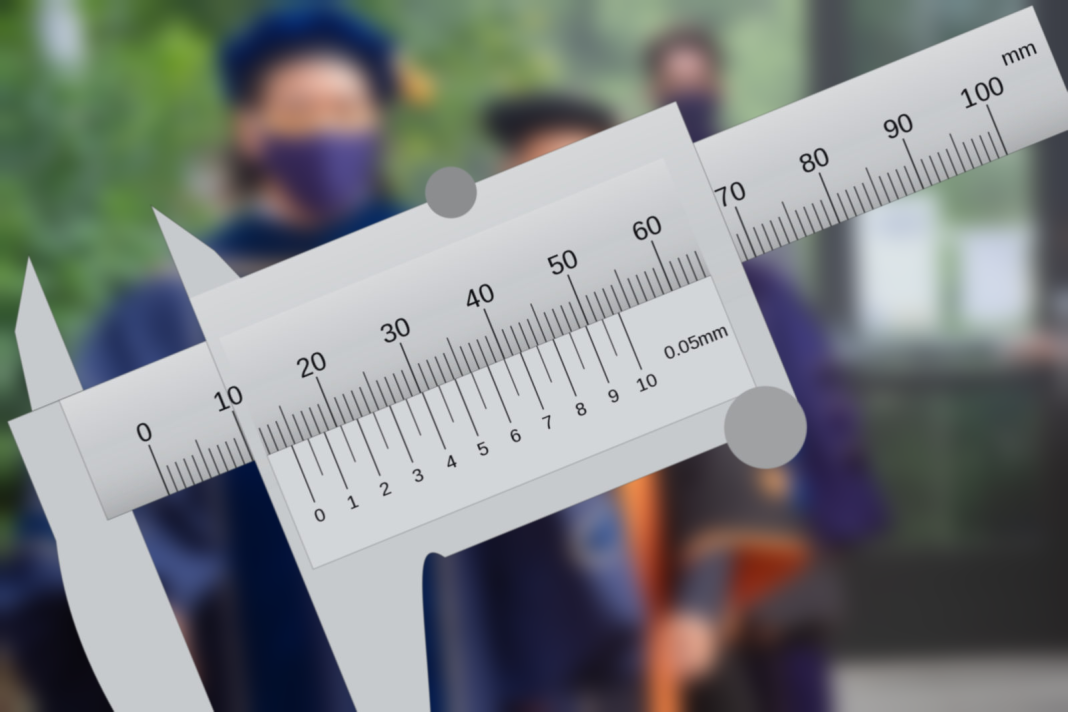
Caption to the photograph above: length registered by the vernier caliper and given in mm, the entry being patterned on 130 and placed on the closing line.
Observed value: 14.6
